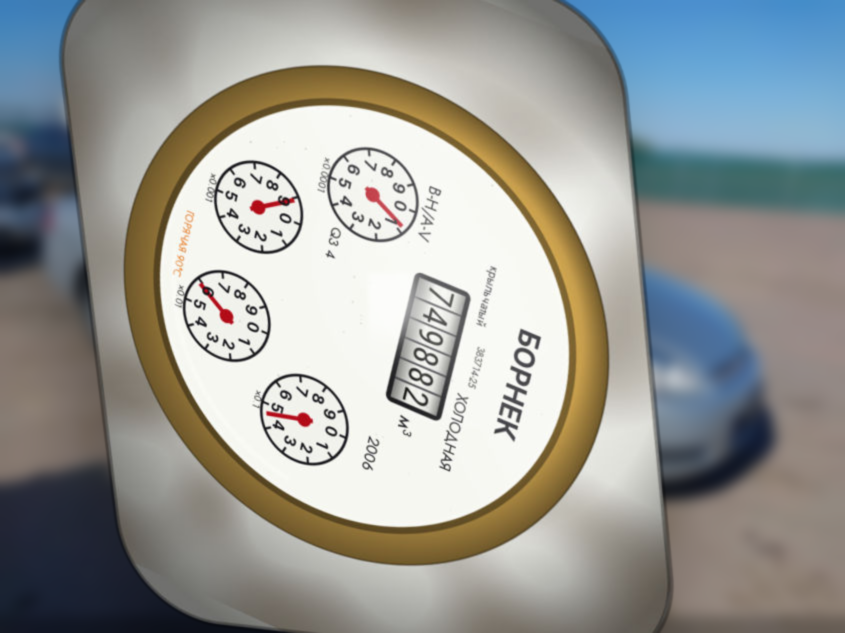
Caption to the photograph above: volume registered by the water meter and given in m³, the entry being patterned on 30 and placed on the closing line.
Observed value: 749882.4590
